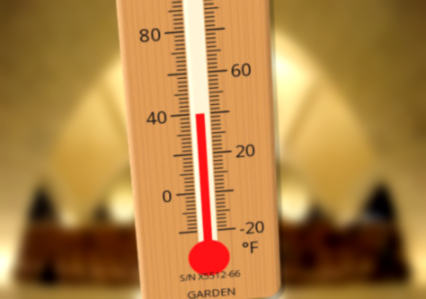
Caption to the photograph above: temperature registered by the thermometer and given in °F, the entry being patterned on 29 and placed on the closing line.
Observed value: 40
